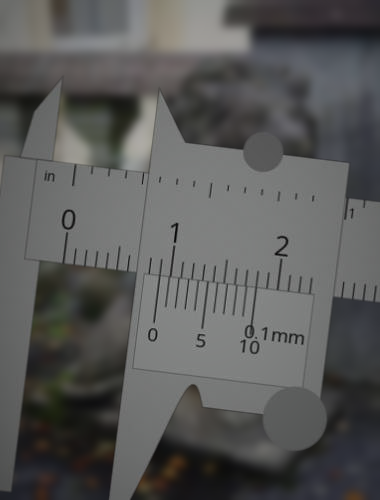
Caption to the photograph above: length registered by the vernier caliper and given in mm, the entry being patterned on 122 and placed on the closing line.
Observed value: 9.0
